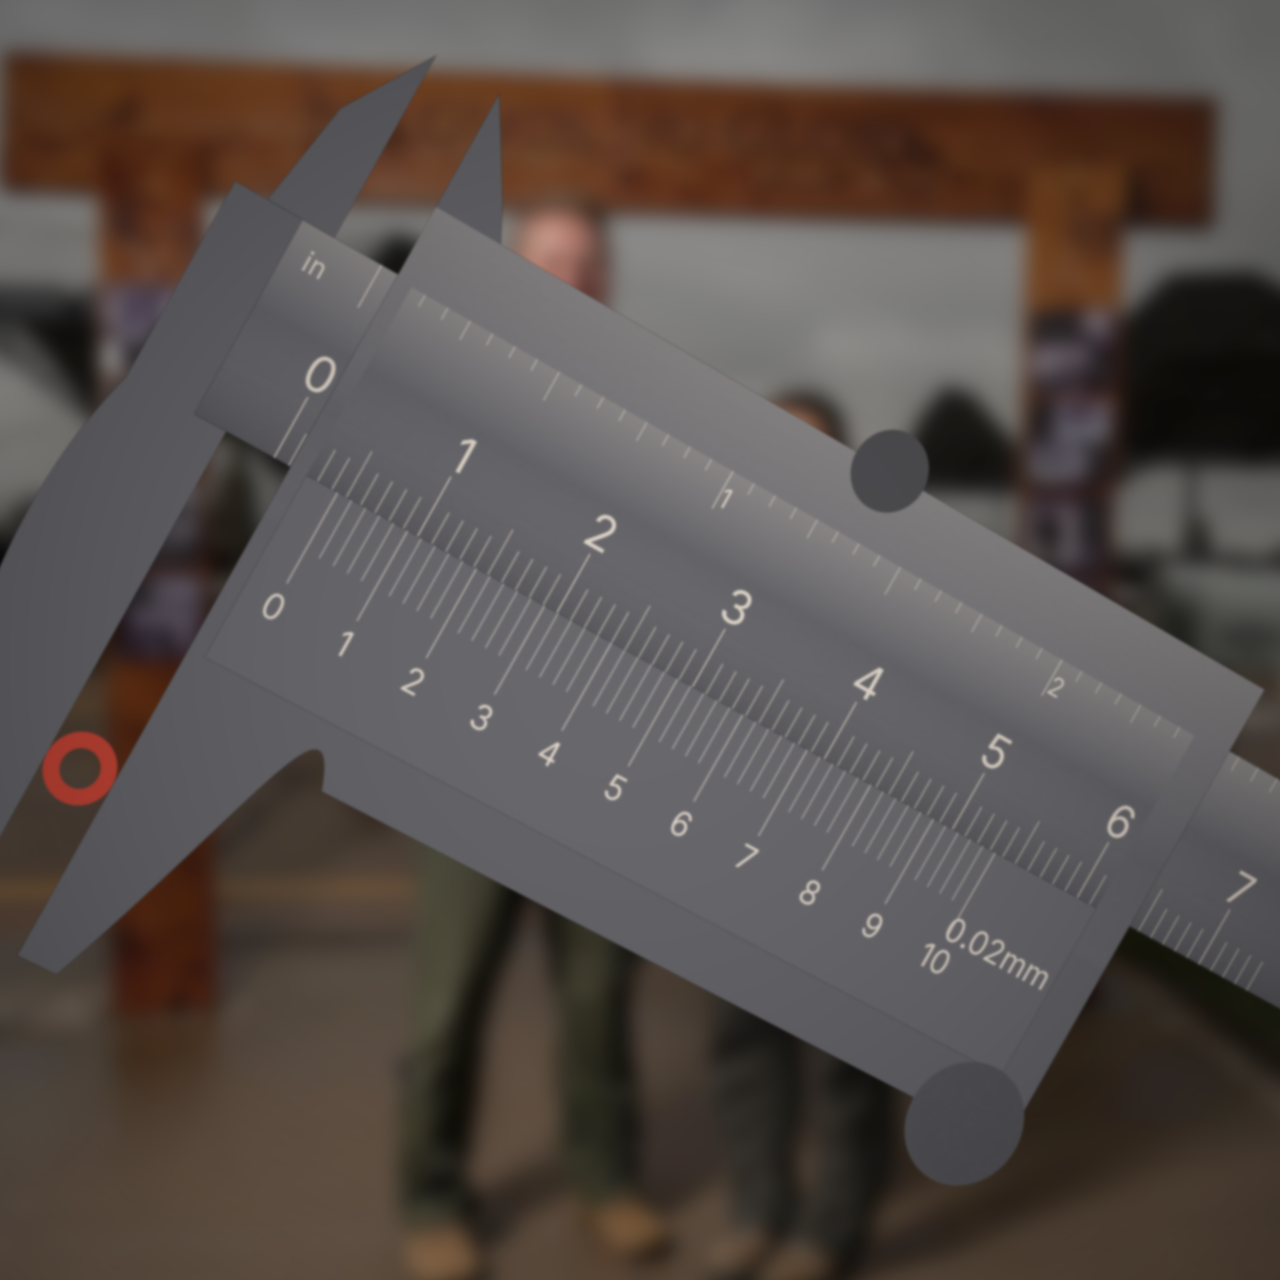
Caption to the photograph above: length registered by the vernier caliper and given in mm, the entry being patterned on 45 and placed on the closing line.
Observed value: 4.4
